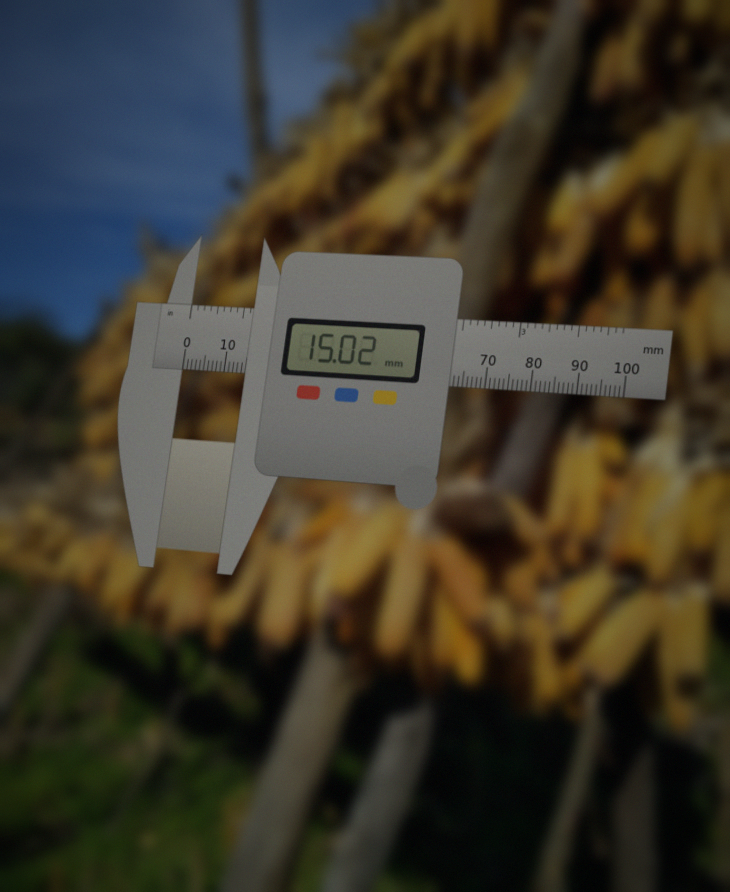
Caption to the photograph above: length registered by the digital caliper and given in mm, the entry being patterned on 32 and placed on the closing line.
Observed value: 15.02
